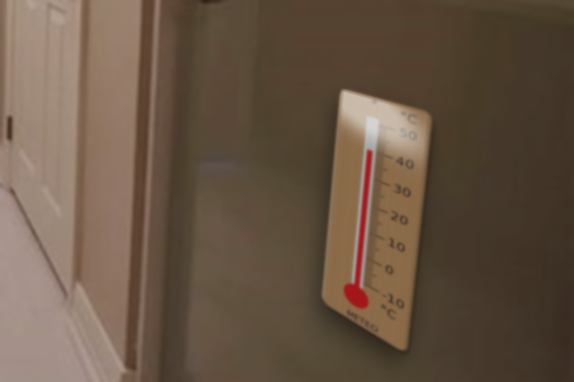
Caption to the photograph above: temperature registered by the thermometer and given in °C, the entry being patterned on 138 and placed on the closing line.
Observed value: 40
